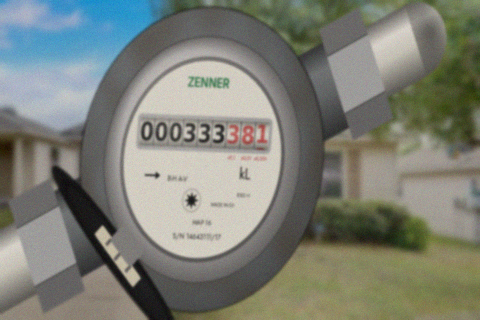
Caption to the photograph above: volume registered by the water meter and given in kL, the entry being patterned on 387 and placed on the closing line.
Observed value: 333.381
